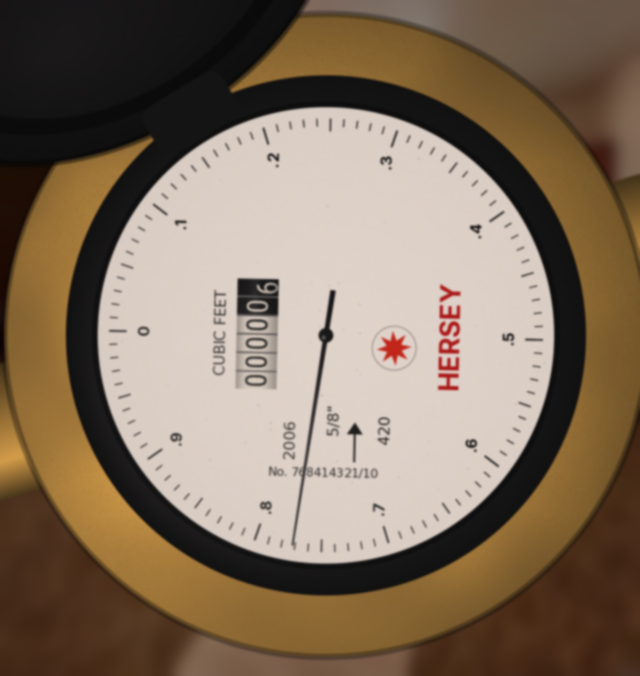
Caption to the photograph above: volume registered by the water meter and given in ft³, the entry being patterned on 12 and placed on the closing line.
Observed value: 5.77
